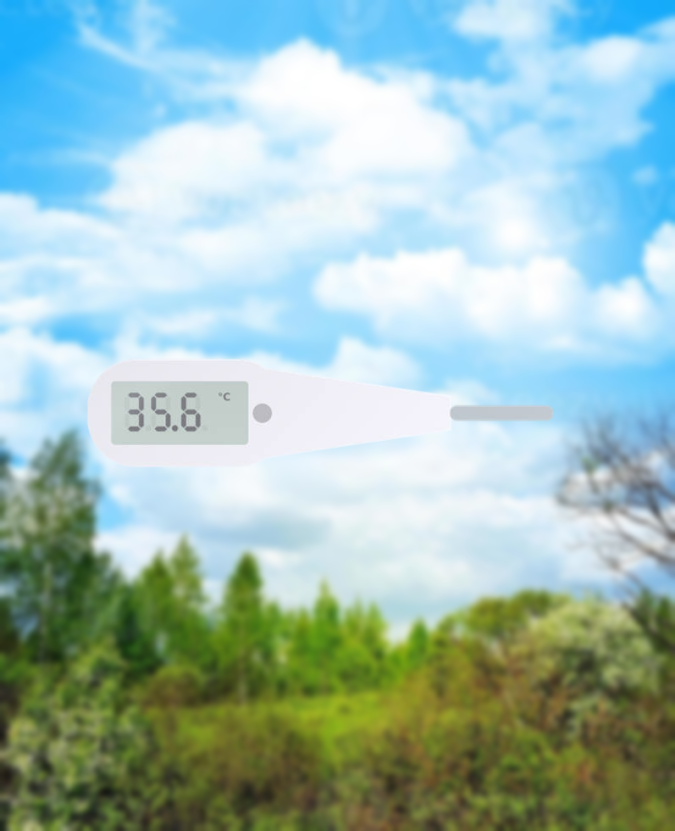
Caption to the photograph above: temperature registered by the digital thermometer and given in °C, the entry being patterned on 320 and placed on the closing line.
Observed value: 35.6
